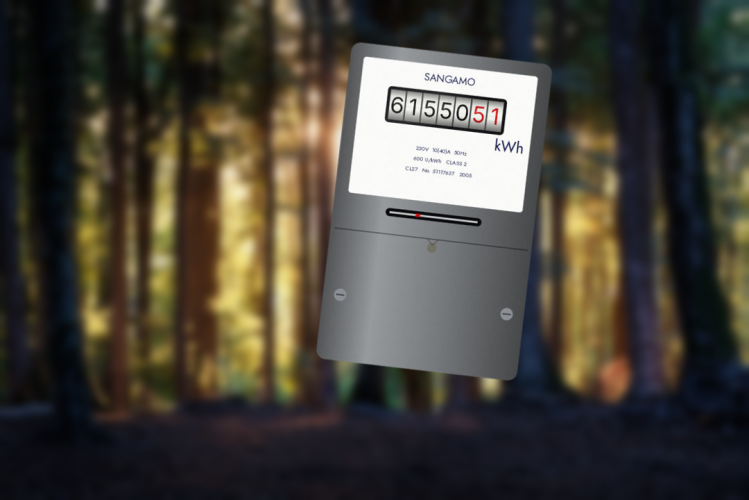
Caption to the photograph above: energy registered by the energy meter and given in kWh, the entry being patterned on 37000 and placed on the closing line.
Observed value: 61550.51
